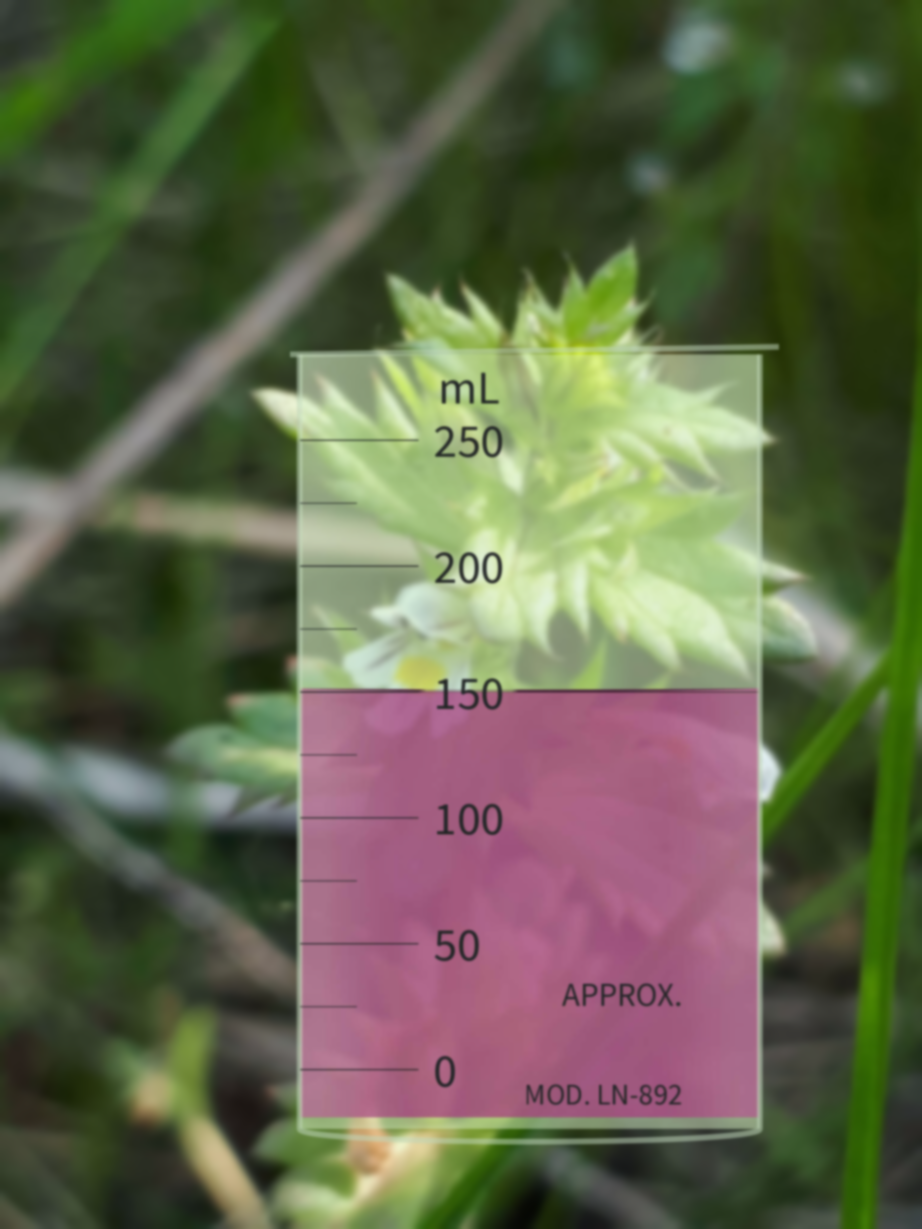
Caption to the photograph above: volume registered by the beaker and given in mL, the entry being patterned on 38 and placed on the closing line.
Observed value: 150
